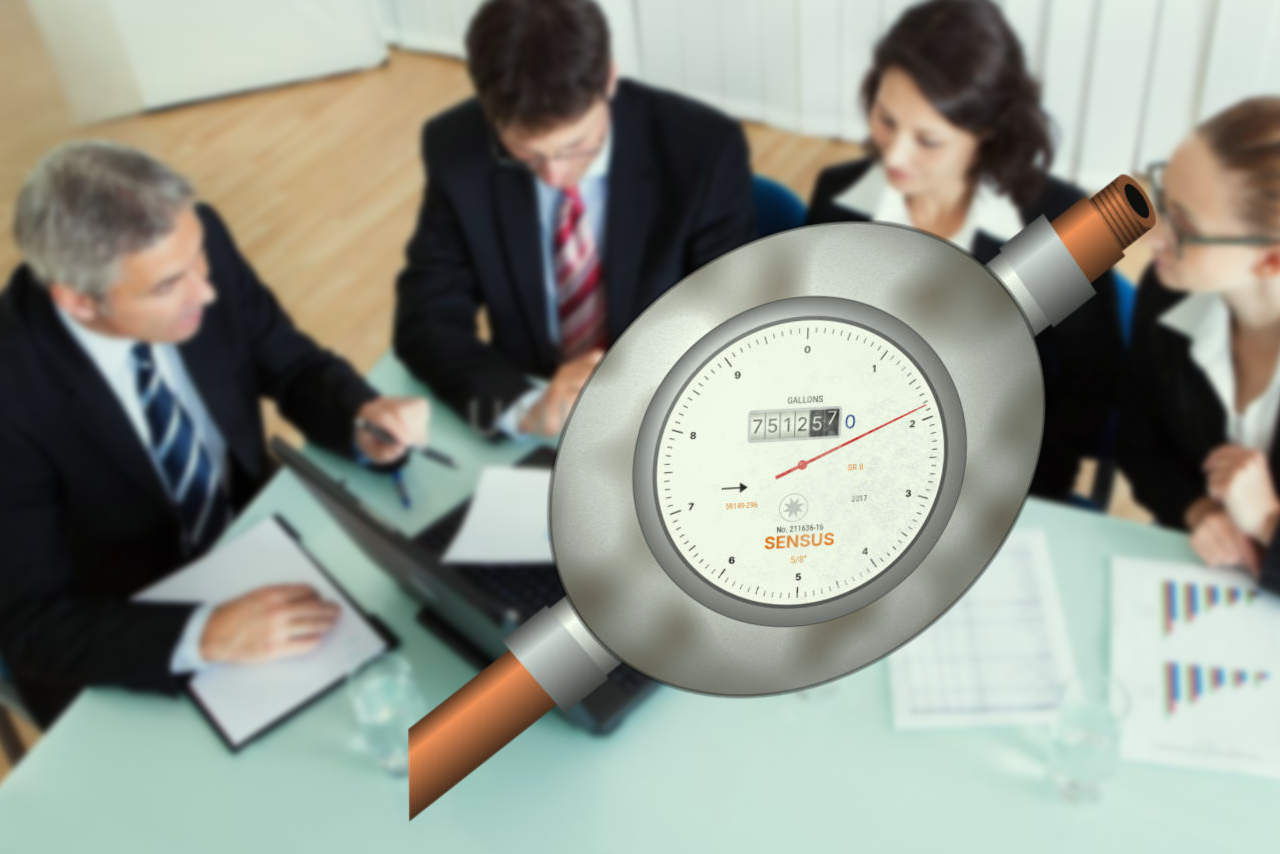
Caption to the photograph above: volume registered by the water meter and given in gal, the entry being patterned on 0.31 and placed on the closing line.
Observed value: 7512571.8
